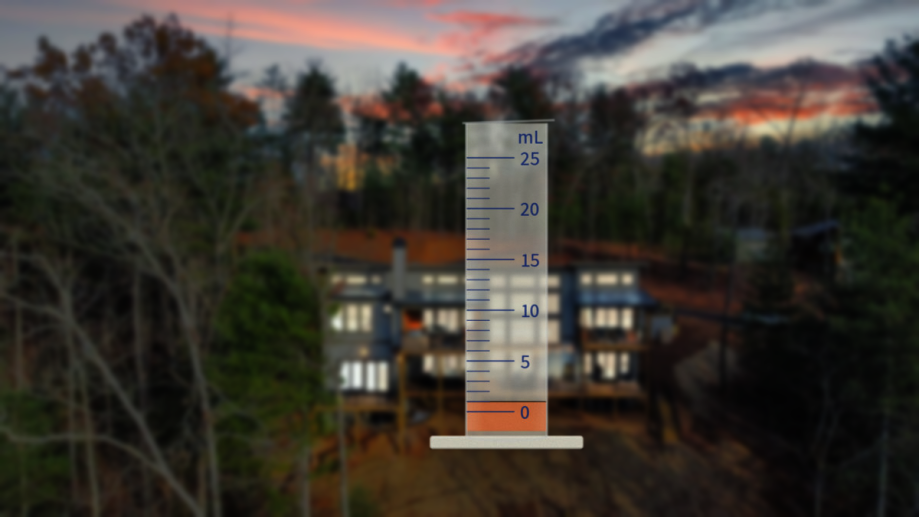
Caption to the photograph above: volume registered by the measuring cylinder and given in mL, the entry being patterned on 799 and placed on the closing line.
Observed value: 1
